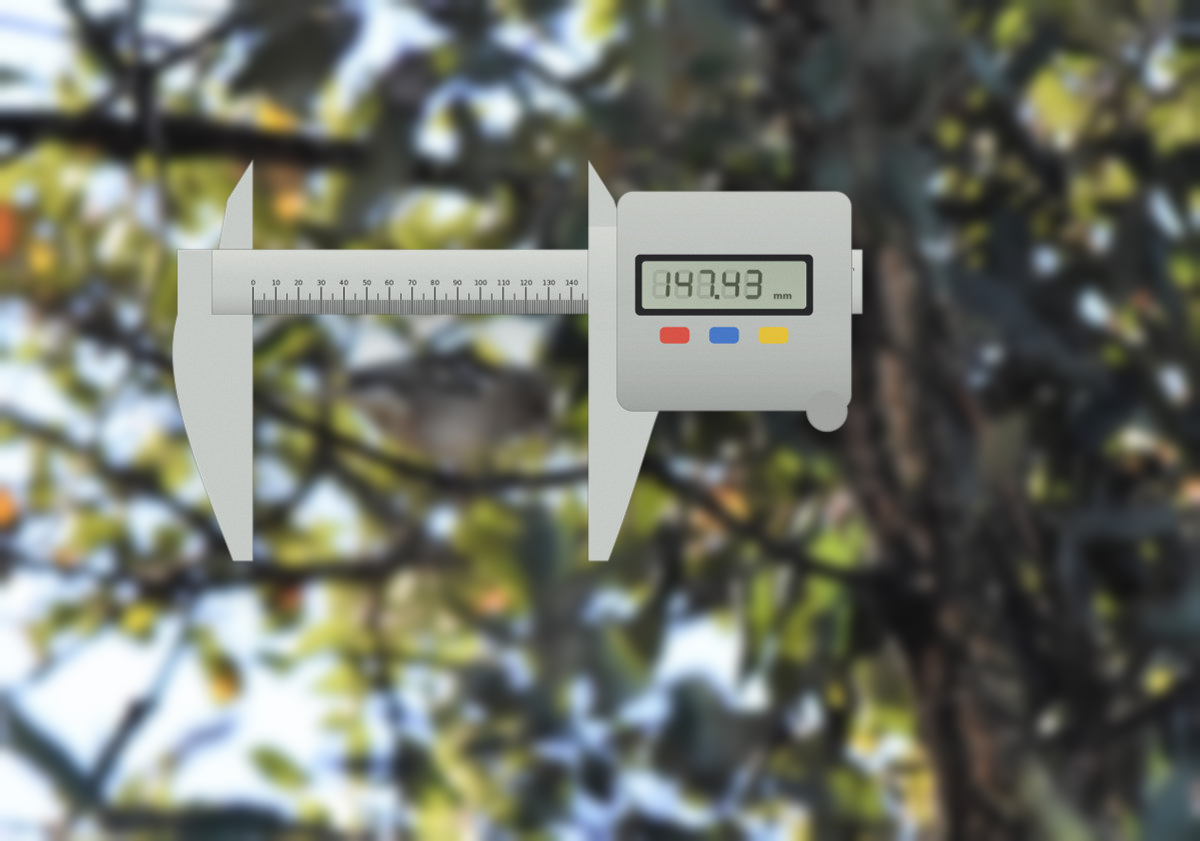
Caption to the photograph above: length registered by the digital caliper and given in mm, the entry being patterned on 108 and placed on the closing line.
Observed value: 147.43
